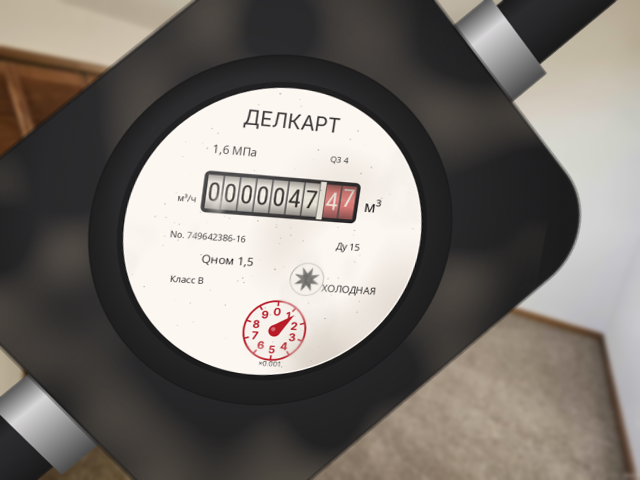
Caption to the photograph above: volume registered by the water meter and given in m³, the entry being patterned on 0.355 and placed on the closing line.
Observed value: 47.471
